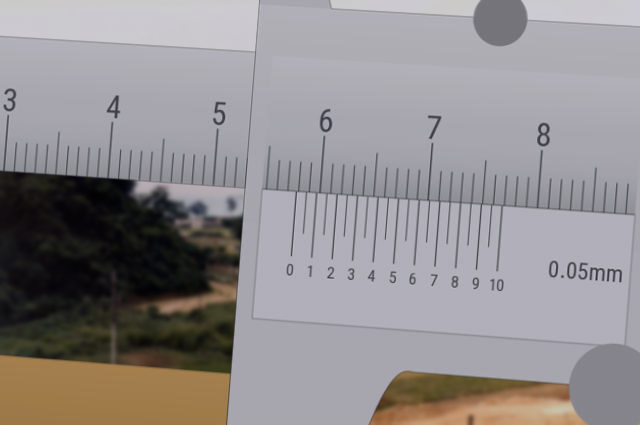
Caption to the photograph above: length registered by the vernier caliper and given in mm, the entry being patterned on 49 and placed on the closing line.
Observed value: 57.8
